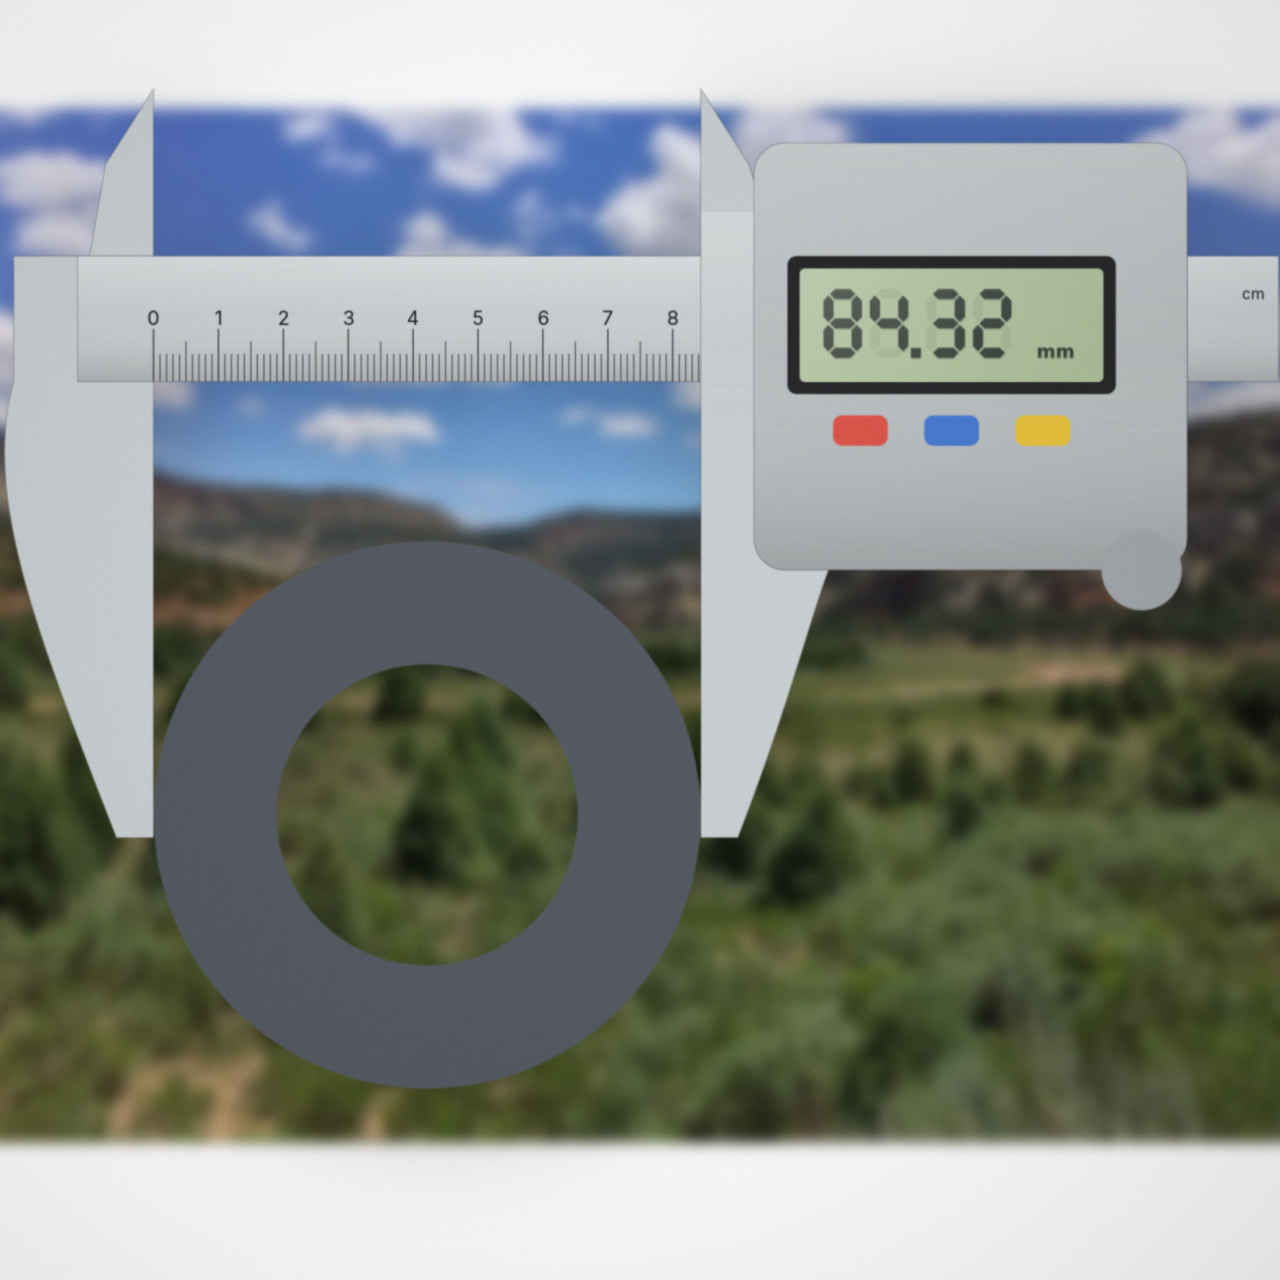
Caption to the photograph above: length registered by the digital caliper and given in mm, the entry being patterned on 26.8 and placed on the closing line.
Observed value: 84.32
